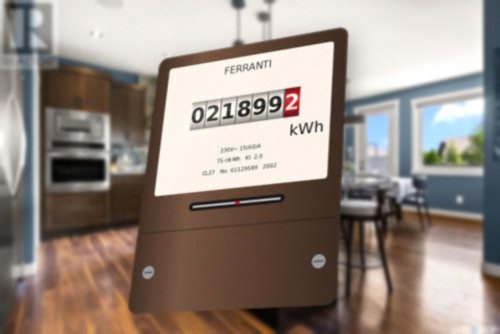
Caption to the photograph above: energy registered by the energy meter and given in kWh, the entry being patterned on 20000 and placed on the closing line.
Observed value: 21899.2
